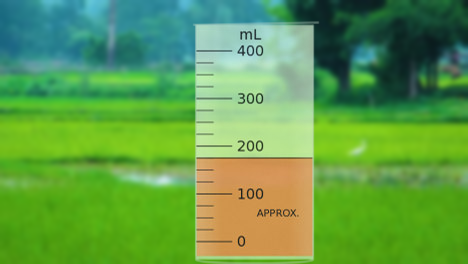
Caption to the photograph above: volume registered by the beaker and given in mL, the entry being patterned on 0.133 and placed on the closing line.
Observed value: 175
